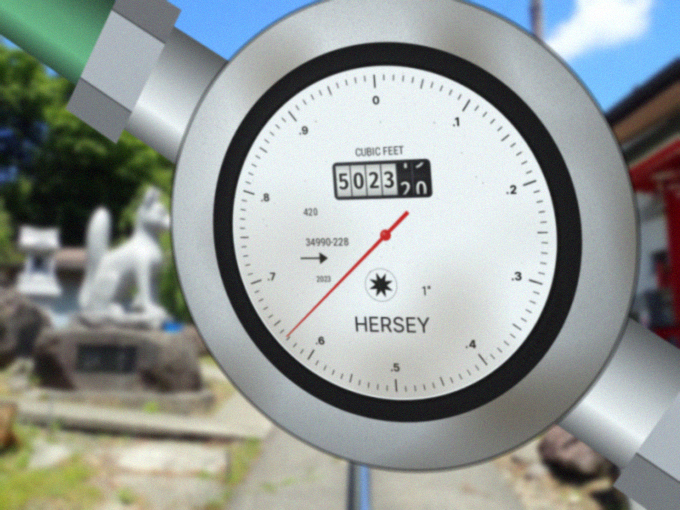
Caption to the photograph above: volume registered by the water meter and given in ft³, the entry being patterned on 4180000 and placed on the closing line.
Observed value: 502319.63
